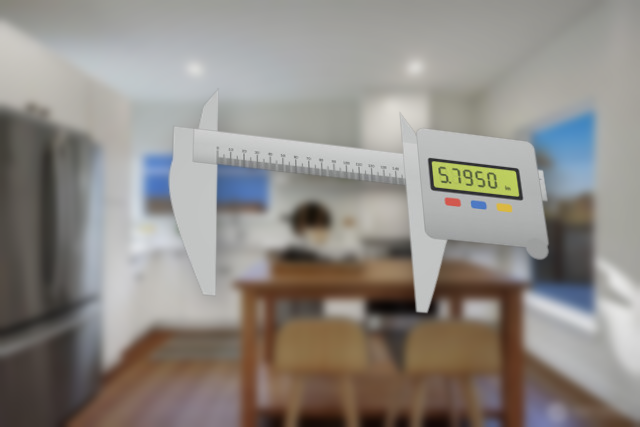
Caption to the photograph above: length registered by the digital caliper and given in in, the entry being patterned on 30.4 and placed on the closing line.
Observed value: 5.7950
